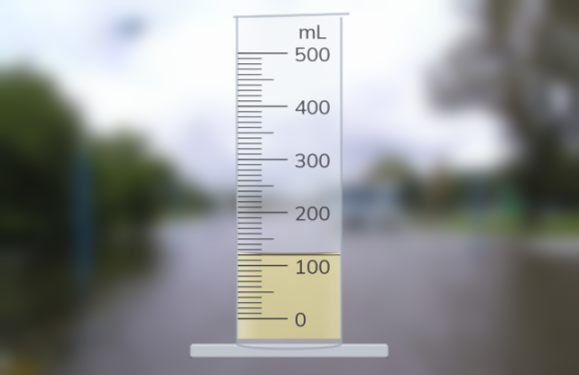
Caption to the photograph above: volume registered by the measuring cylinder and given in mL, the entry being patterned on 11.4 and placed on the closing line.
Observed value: 120
